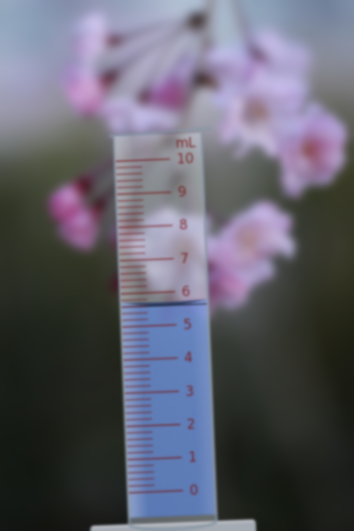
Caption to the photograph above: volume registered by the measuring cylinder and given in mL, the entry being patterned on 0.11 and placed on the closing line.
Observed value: 5.6
